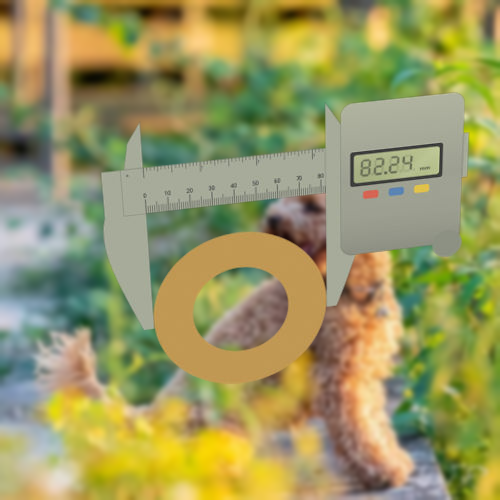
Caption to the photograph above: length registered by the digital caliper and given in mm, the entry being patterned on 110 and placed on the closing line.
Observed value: 82.24
